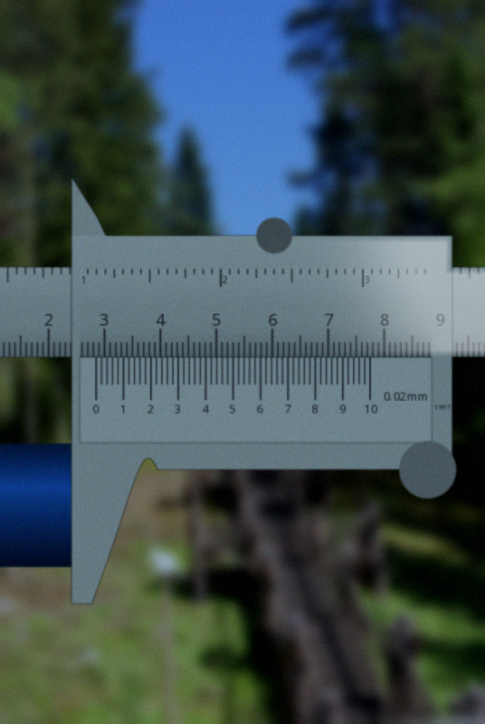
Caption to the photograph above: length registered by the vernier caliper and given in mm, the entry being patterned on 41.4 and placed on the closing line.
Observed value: 28.5
